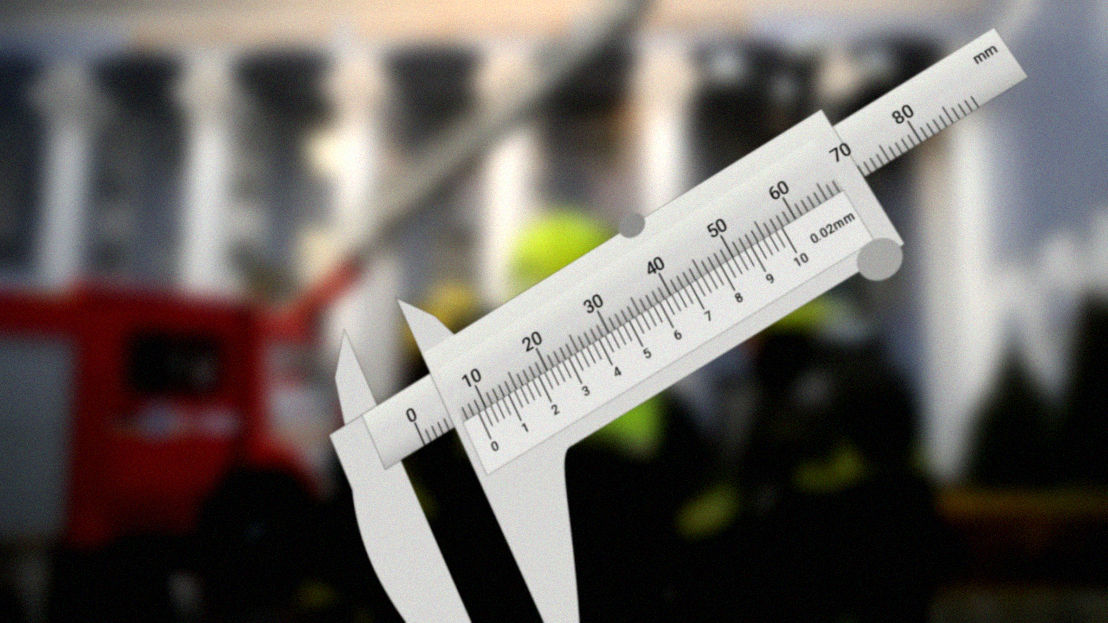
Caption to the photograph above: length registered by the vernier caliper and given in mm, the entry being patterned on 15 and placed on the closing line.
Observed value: 8.8
